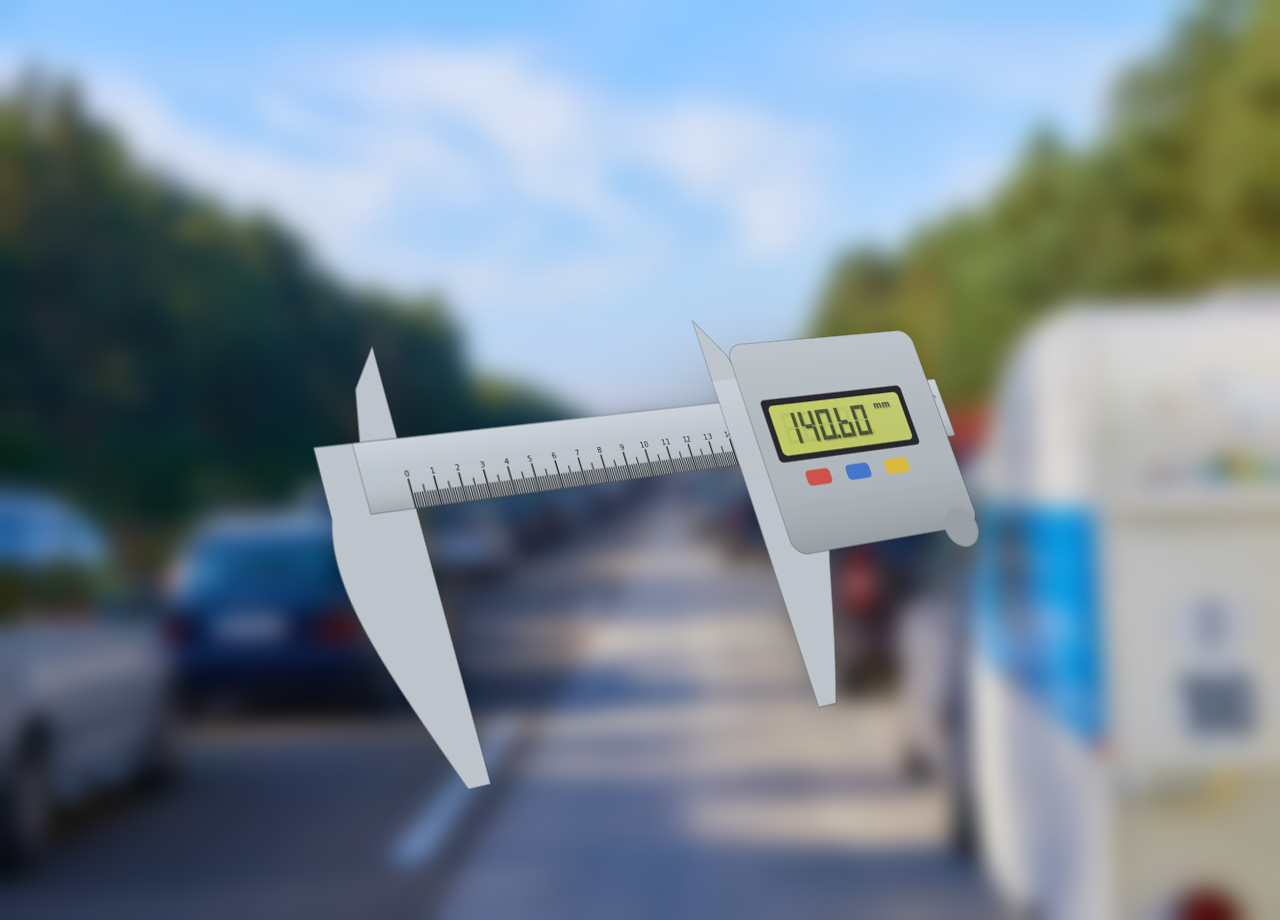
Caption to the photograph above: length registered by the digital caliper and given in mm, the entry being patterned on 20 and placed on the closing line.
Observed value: 140.60
